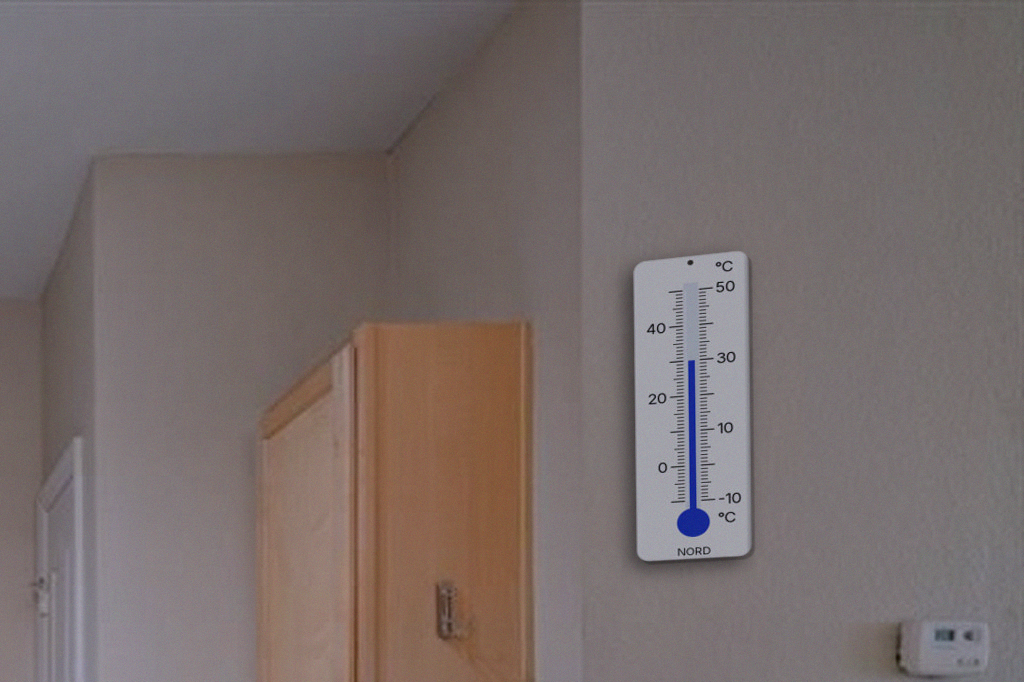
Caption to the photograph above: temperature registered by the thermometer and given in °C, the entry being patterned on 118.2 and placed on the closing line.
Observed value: 30
